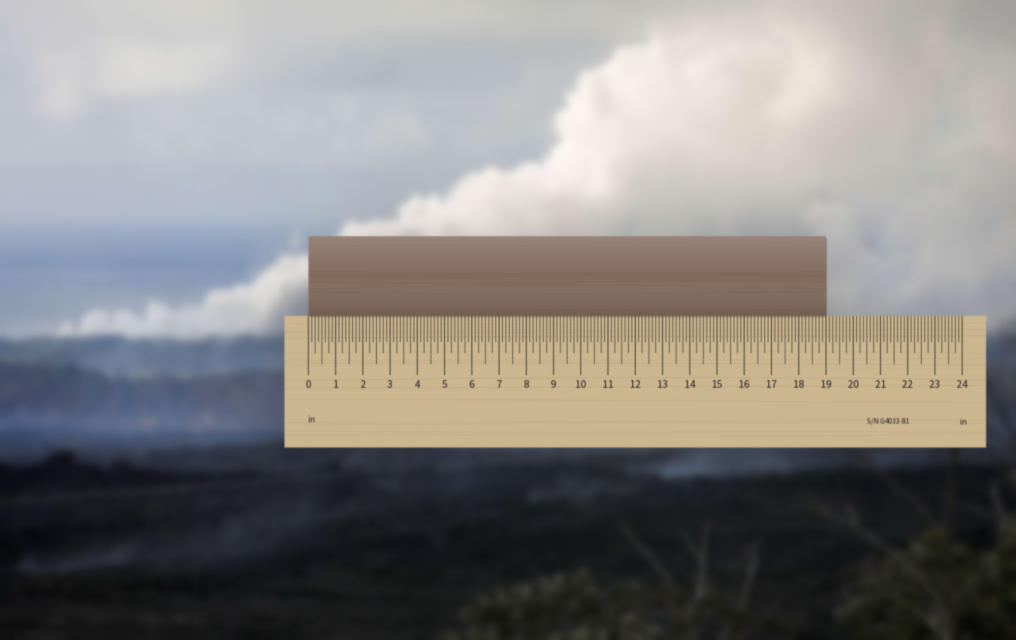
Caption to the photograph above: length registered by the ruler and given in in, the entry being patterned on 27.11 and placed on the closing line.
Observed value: 19
